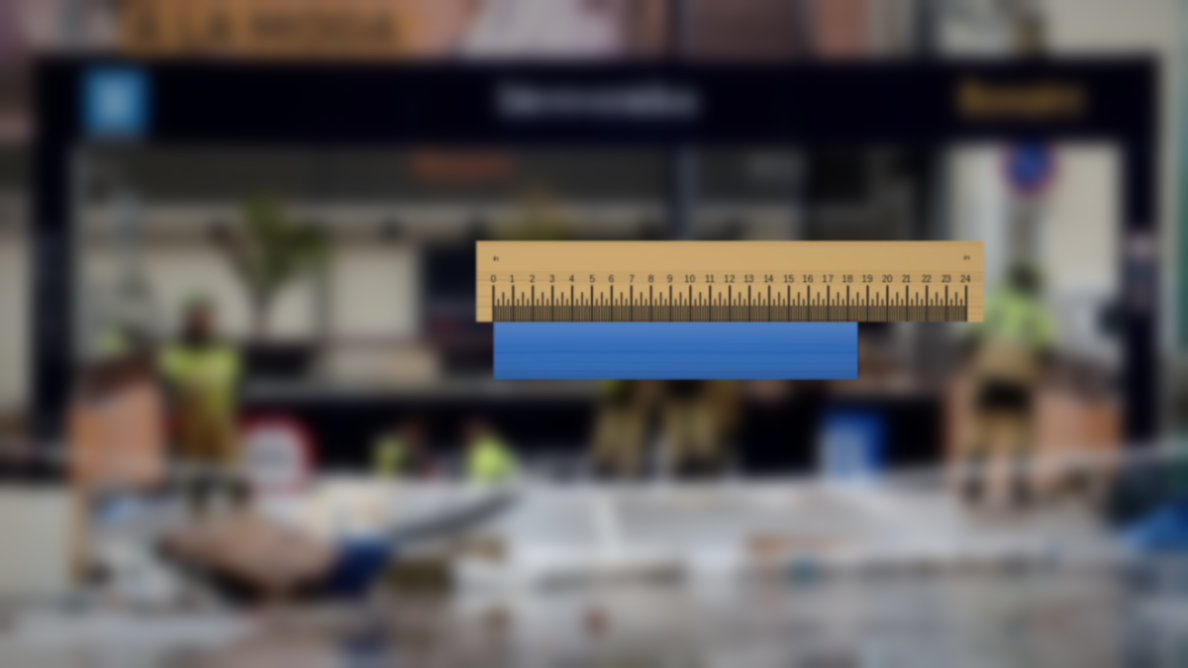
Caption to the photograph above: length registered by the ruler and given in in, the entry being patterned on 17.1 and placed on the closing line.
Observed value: 18.5
